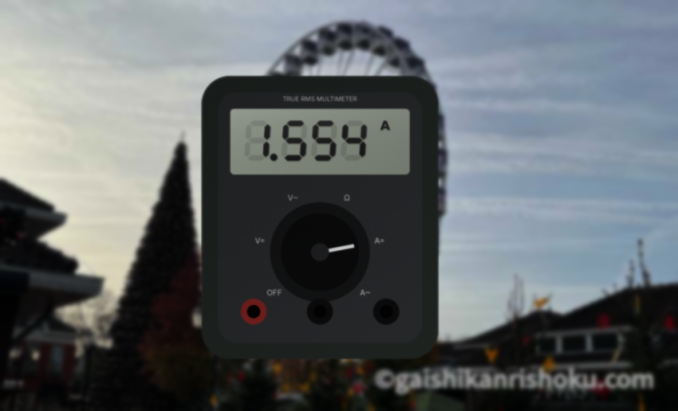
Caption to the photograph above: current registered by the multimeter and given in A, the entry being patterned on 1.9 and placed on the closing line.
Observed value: 1.554
